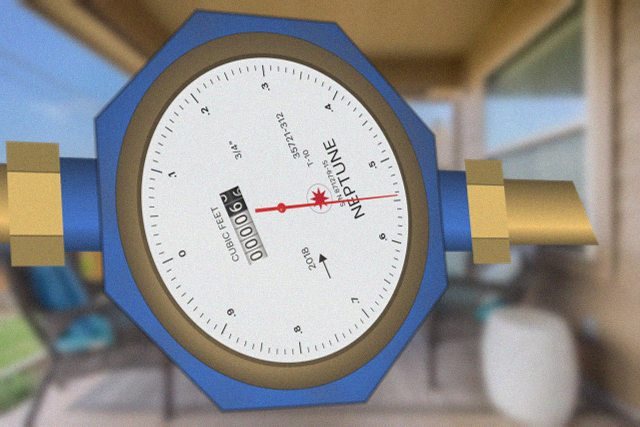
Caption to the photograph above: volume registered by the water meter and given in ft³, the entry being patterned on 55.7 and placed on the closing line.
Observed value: 65.54
